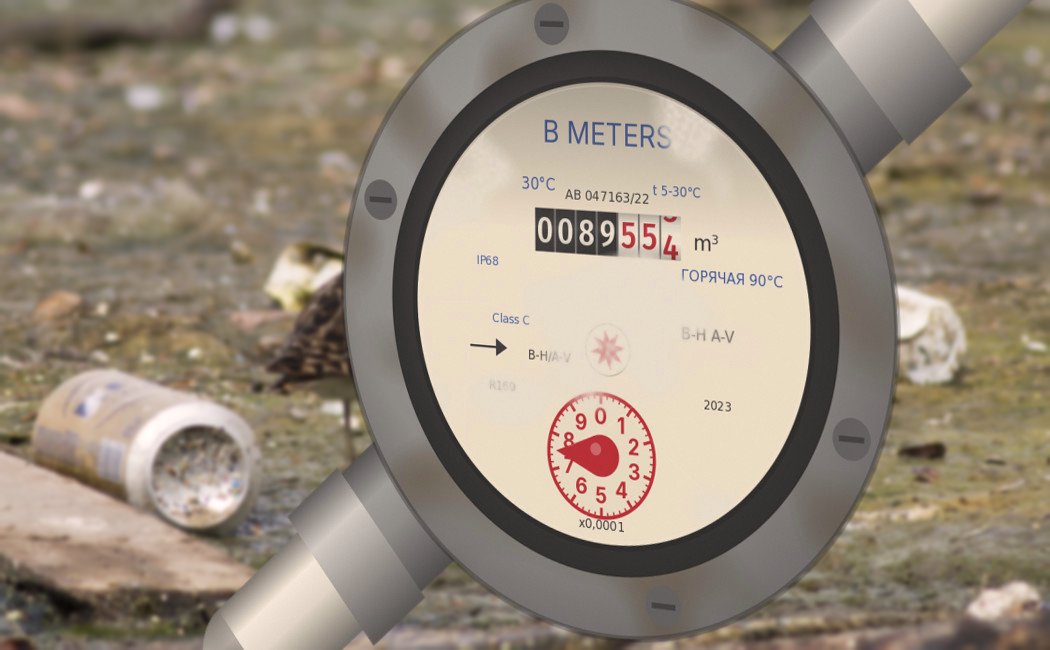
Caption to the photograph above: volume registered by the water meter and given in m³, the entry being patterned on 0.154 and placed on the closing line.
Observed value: 89.5537
